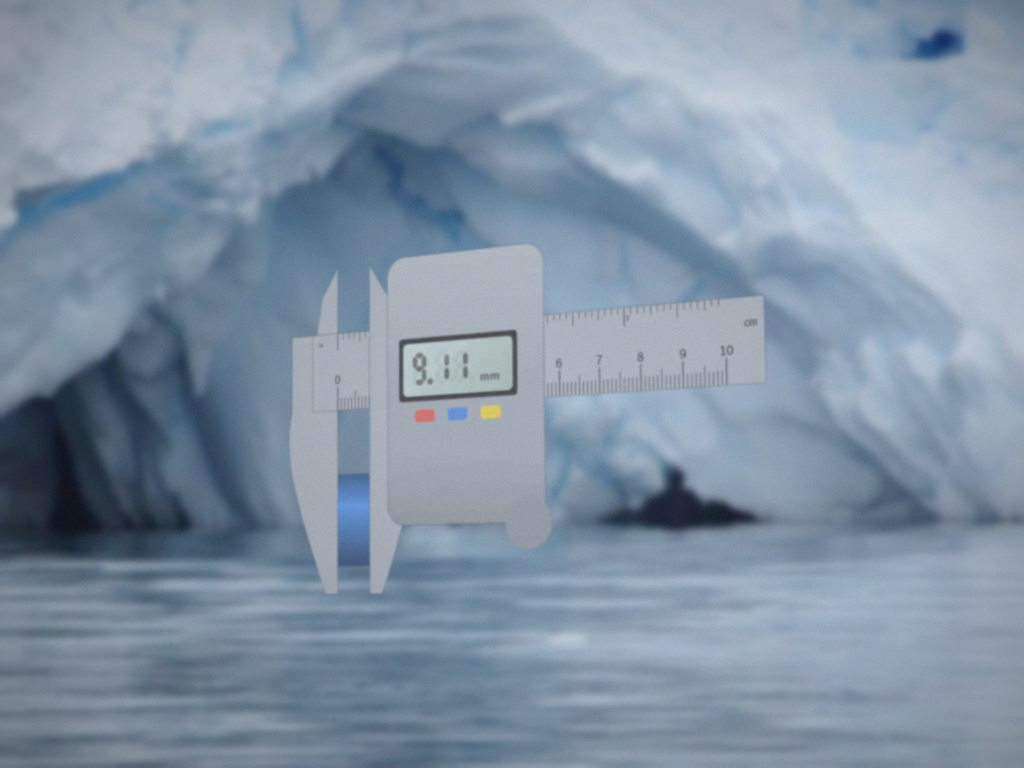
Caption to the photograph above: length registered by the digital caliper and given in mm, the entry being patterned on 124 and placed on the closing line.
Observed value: 9.11
